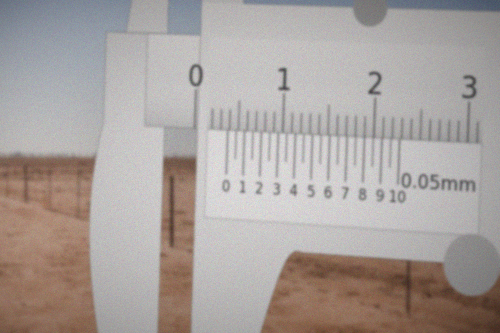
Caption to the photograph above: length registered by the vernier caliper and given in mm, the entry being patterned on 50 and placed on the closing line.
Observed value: 3.8
